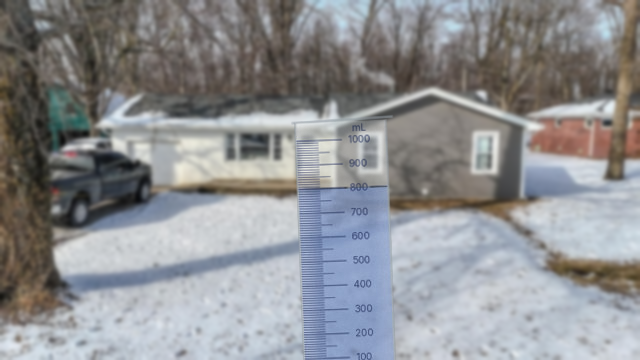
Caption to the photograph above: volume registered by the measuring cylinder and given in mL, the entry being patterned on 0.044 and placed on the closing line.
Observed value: 800
